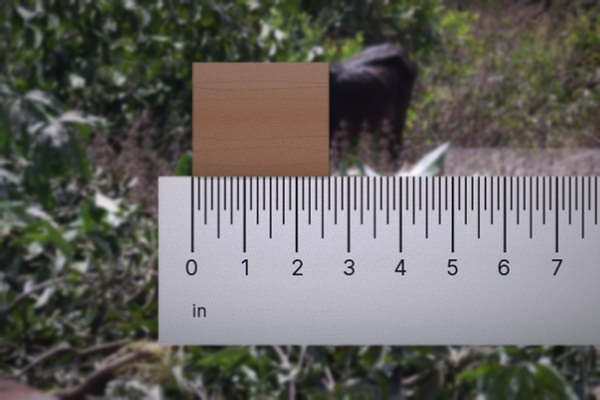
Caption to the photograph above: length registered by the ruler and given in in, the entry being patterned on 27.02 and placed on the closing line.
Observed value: 2.625
